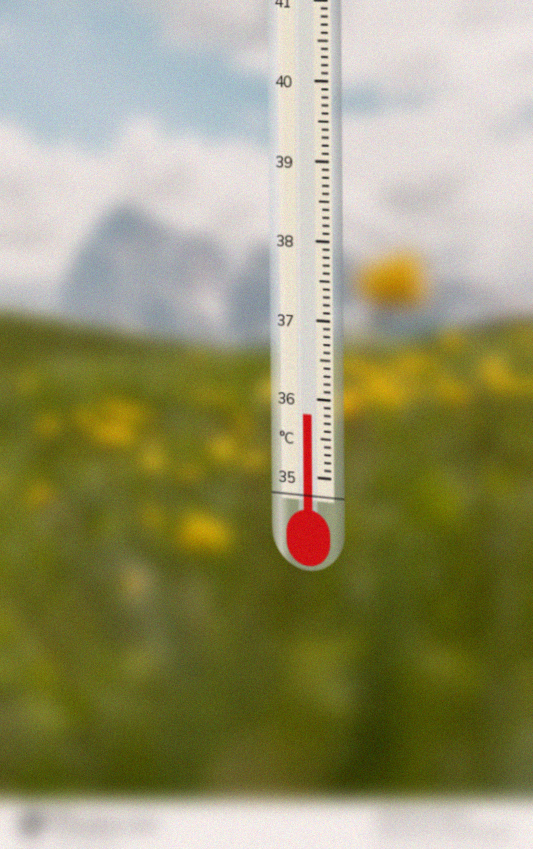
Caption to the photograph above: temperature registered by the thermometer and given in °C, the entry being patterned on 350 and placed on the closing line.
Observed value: 35.8
